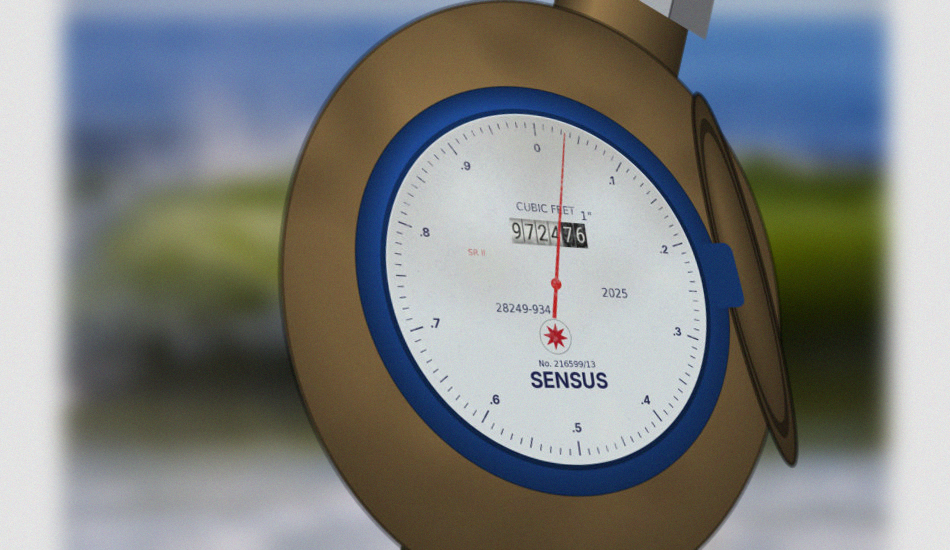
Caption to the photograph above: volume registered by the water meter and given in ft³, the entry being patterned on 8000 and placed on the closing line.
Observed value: 972476.03
